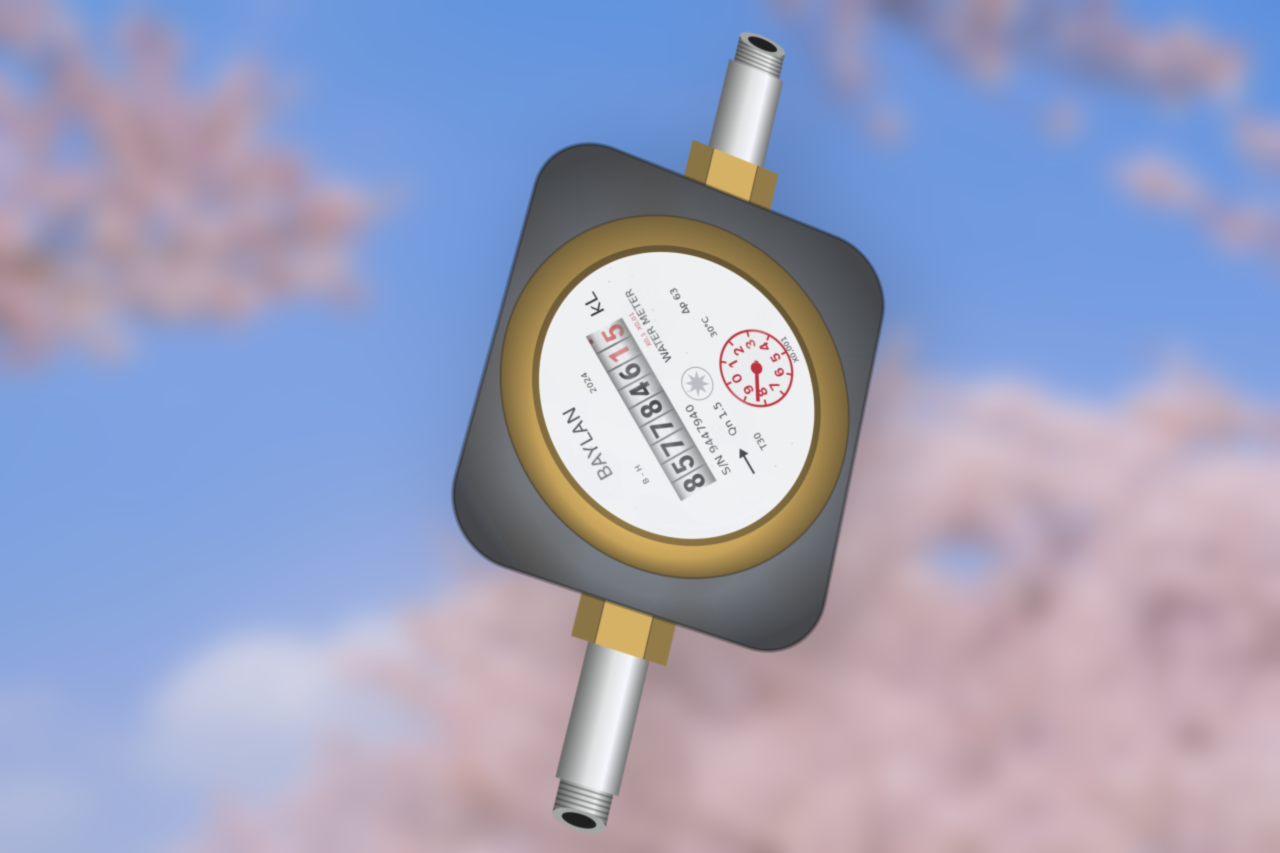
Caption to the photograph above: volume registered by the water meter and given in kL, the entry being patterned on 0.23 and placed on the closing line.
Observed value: 8577846.148
